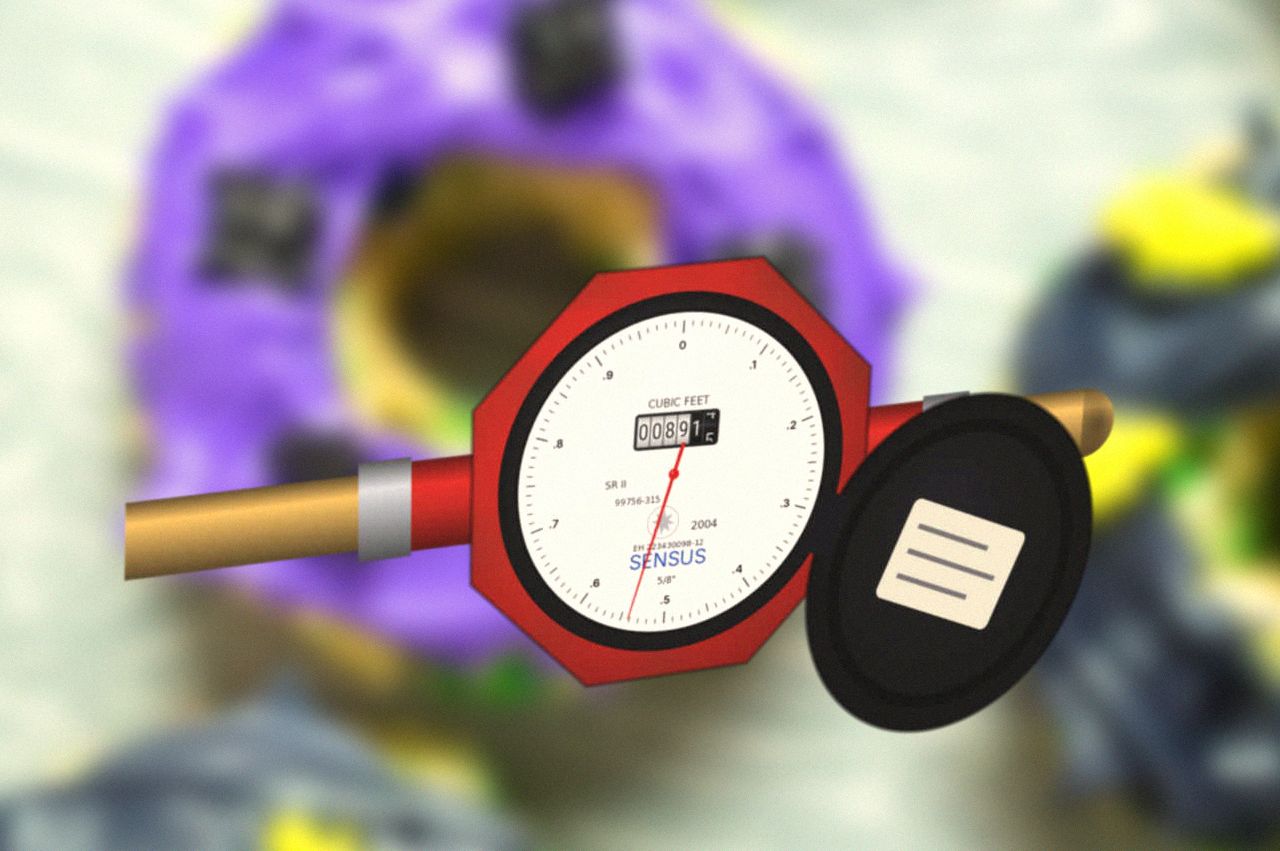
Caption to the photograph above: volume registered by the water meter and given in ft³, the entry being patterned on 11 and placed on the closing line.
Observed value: 8914.54
